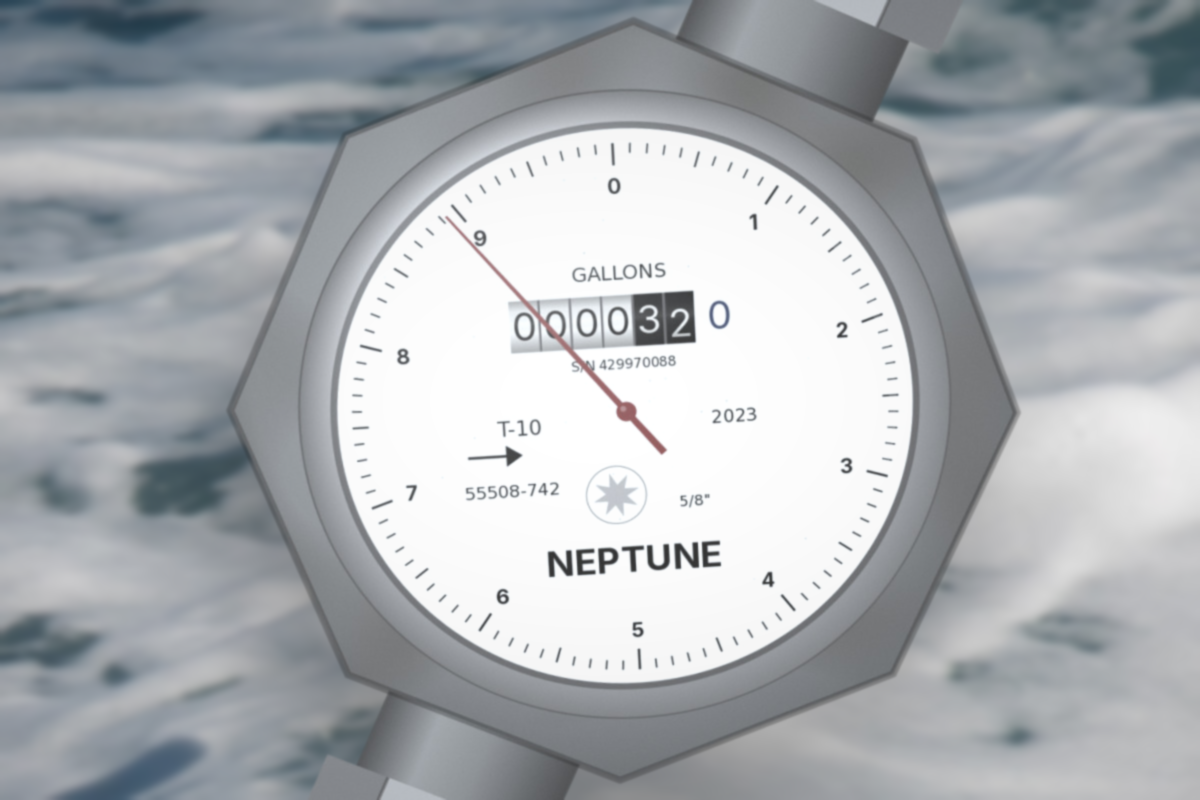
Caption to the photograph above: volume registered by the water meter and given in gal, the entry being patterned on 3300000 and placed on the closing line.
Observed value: 318.9
